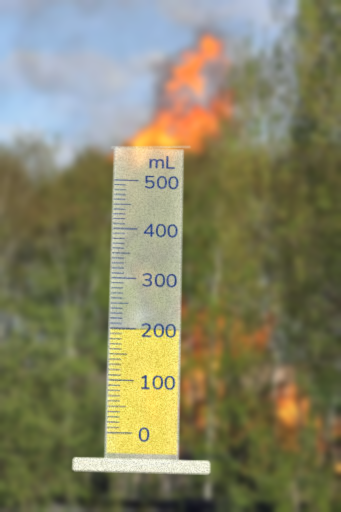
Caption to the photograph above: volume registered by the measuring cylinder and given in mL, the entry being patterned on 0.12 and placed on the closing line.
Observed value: 200
